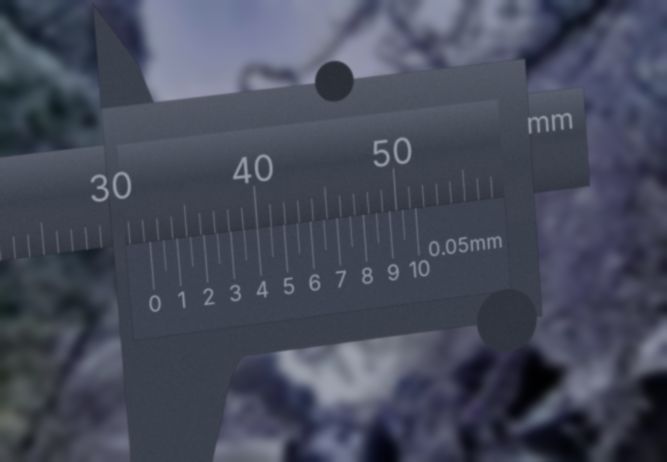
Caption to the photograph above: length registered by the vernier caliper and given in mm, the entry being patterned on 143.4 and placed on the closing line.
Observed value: 32.4
